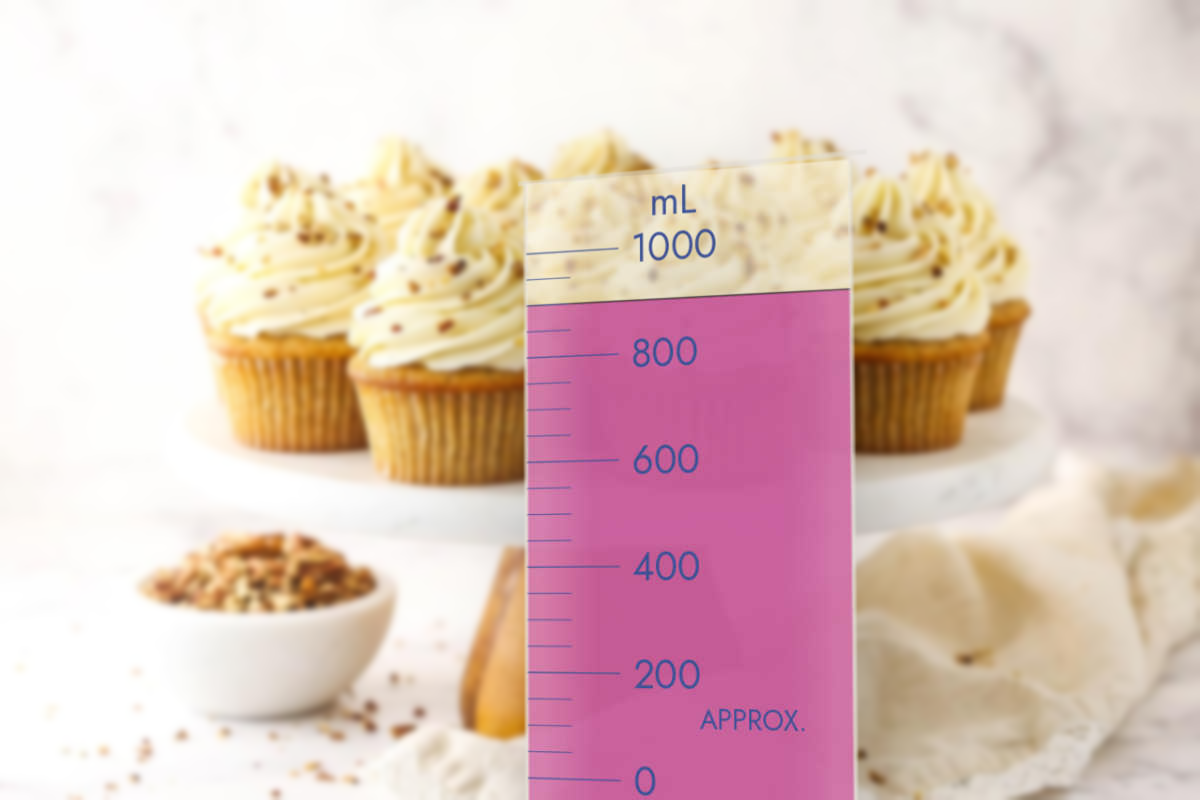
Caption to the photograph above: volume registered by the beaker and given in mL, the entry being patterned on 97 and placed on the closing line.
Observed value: 900
